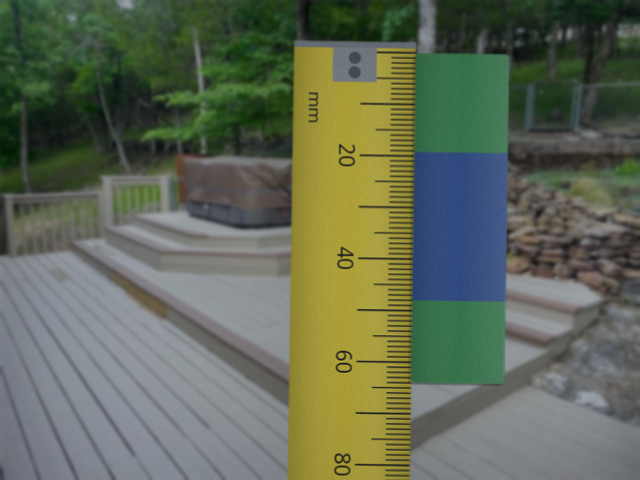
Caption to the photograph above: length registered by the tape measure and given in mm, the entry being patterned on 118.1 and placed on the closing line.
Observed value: 64
